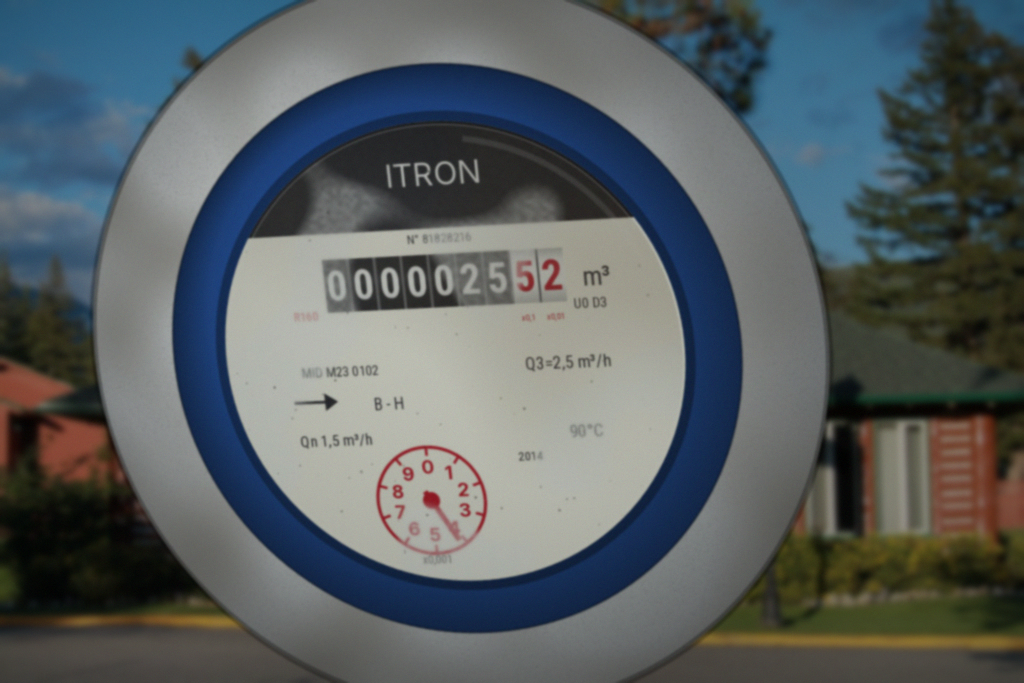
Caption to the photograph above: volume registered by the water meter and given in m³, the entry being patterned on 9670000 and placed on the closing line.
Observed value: 25.524
